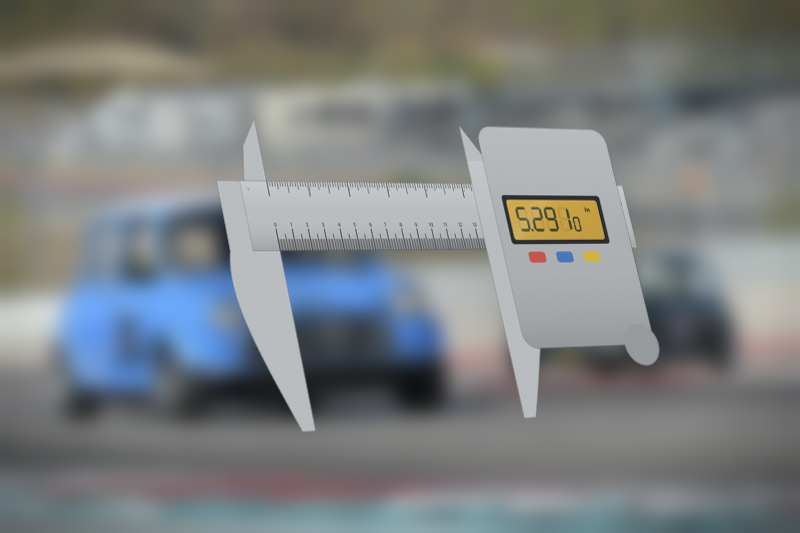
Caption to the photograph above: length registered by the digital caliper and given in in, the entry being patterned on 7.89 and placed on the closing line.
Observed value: 5.2910
